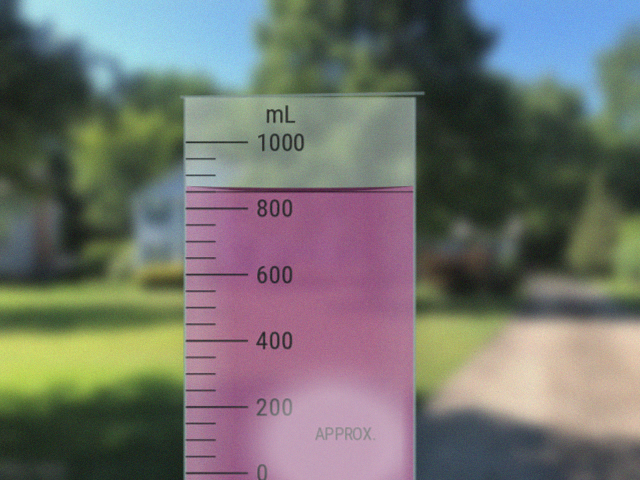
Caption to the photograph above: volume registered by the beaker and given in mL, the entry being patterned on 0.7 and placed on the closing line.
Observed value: 850
